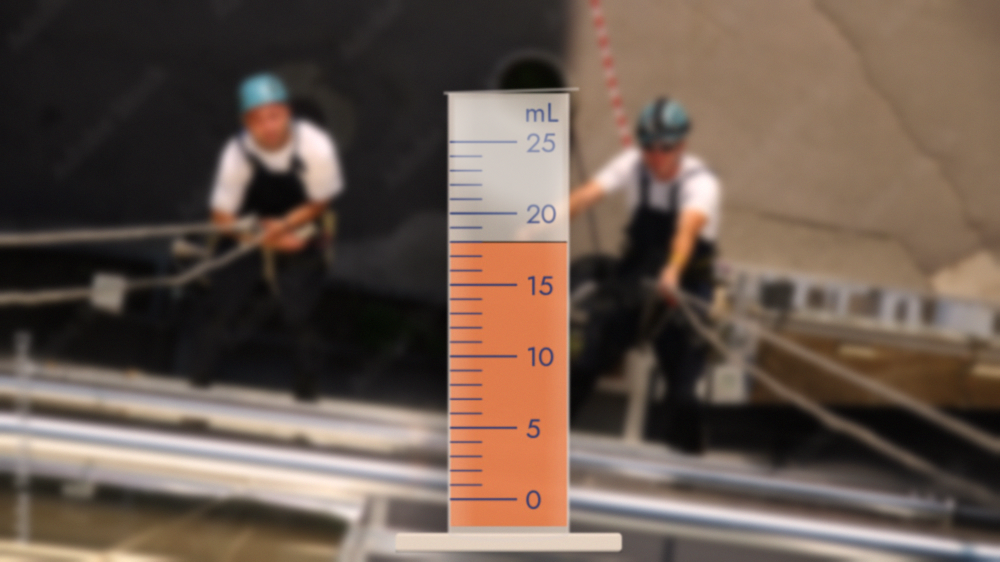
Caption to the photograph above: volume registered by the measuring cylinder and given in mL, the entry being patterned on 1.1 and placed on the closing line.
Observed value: 18
